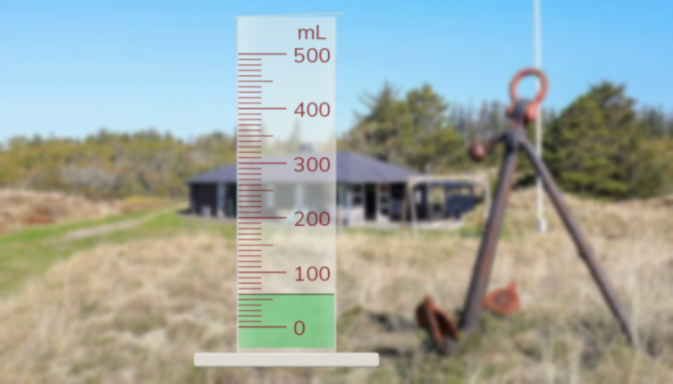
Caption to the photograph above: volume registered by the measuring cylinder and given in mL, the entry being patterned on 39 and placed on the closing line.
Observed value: 60
